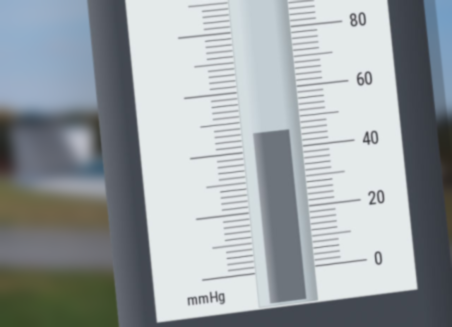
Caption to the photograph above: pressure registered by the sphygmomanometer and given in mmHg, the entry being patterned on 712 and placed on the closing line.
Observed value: 46
